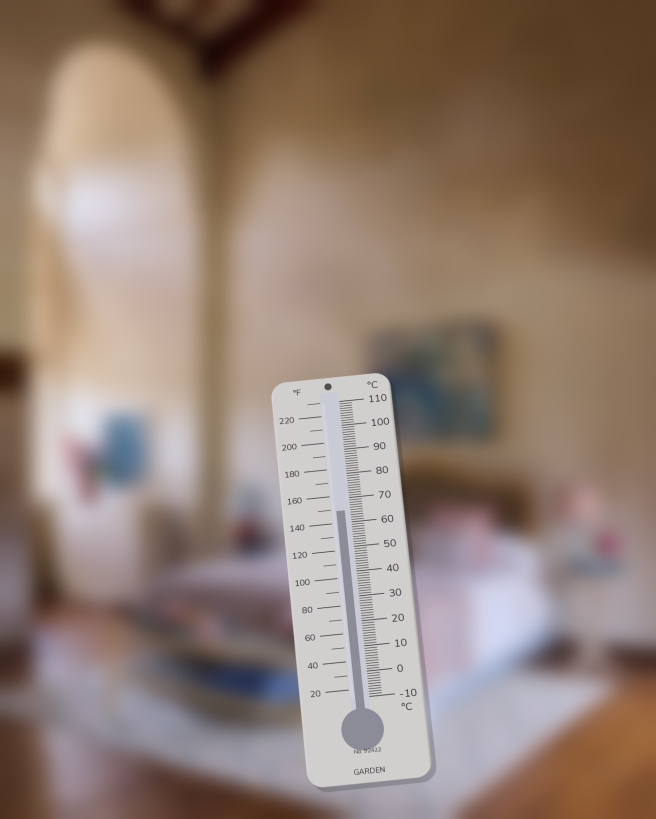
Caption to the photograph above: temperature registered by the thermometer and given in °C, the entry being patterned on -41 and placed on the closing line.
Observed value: 65
